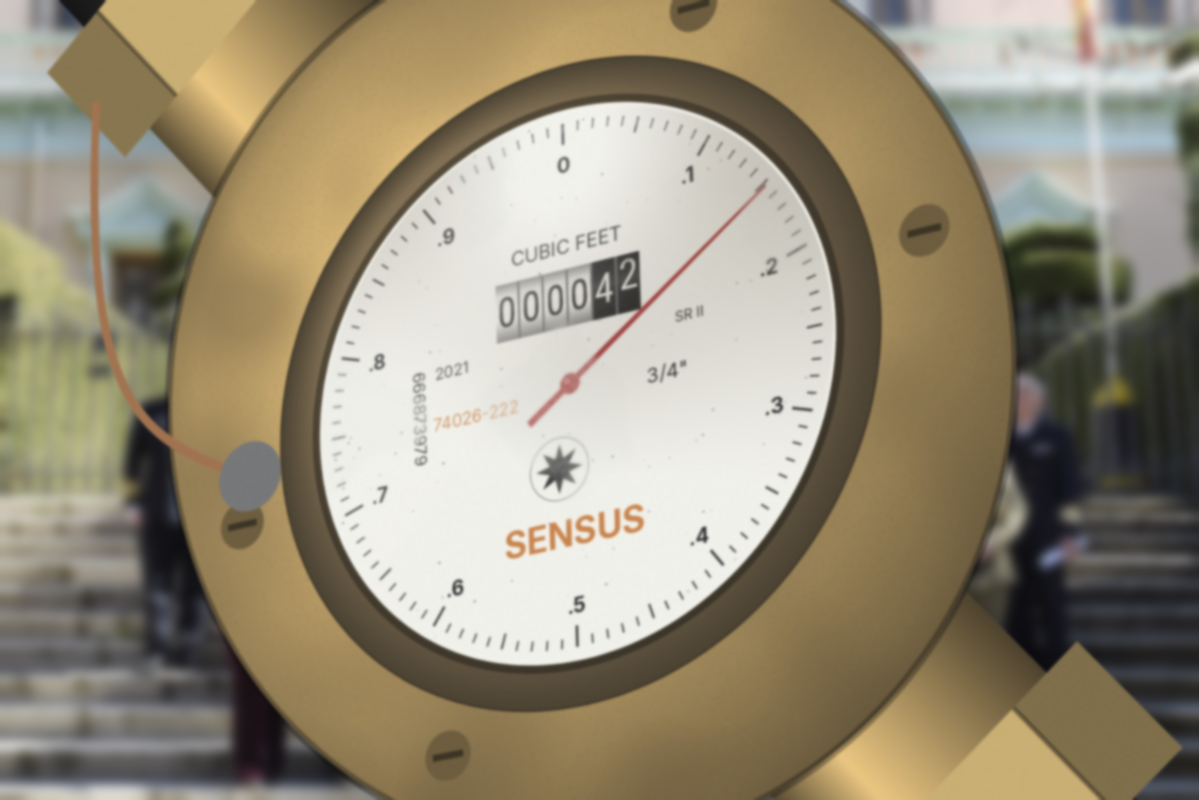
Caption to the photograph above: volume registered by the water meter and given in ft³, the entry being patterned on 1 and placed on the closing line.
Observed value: 42.15
